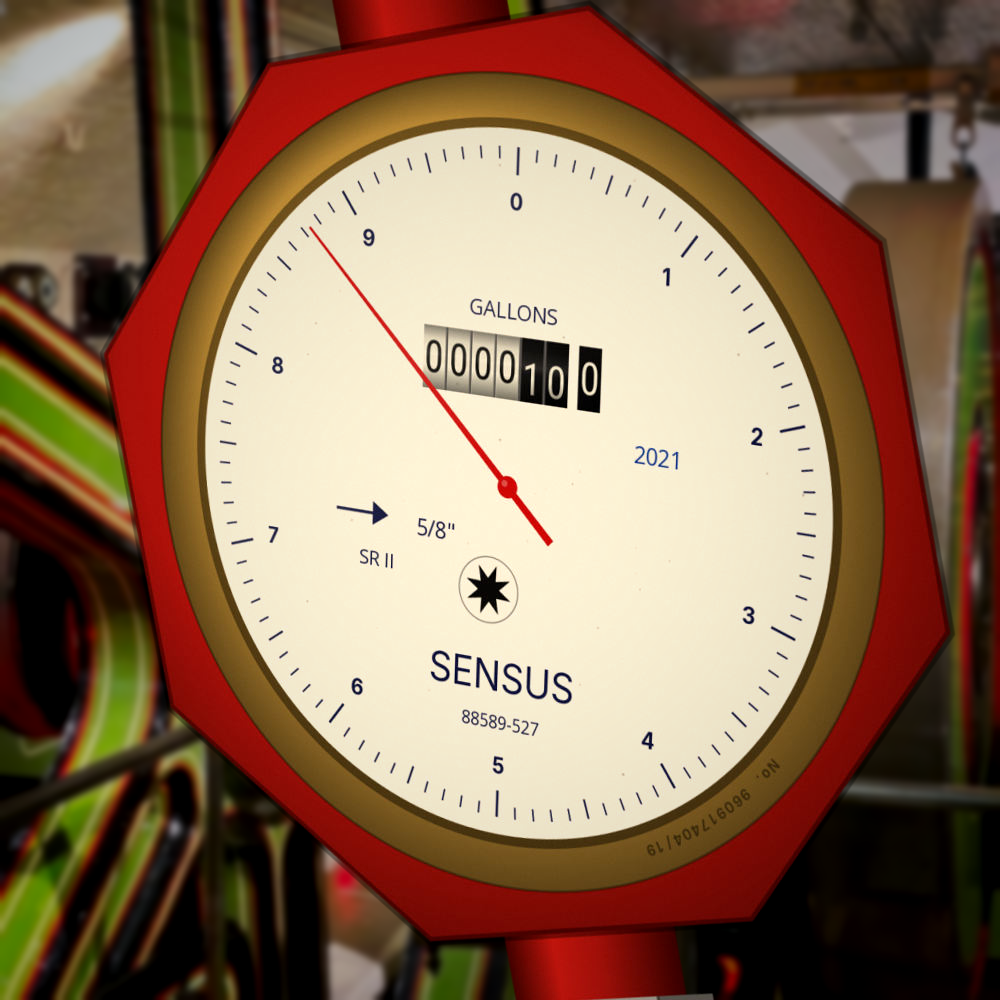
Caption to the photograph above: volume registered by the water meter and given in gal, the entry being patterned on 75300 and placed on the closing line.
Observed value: 98.7
